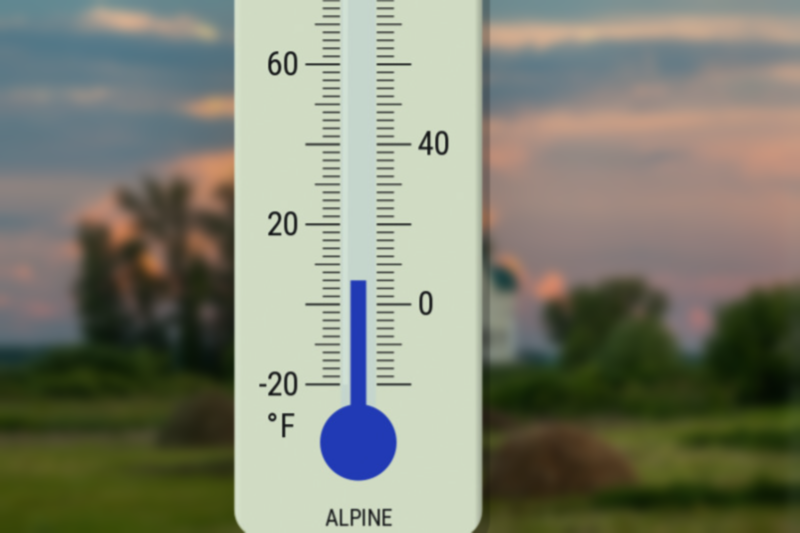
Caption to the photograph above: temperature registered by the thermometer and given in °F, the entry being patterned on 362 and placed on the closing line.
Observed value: 6
